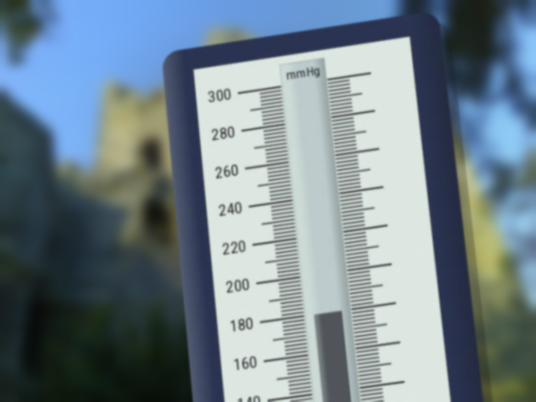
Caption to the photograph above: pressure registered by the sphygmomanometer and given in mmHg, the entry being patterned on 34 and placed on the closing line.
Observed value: 180
